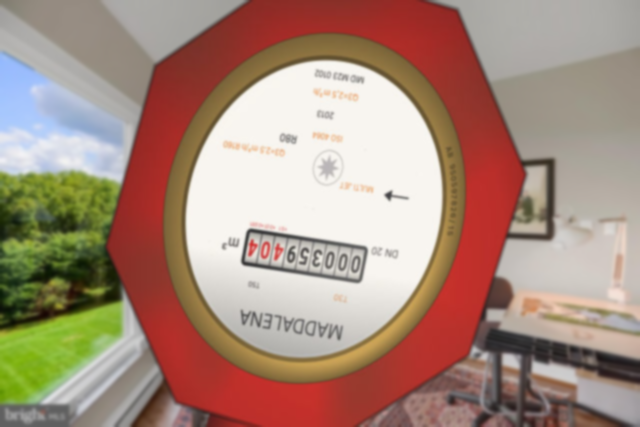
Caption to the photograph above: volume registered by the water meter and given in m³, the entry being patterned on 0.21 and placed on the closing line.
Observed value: 359.404
